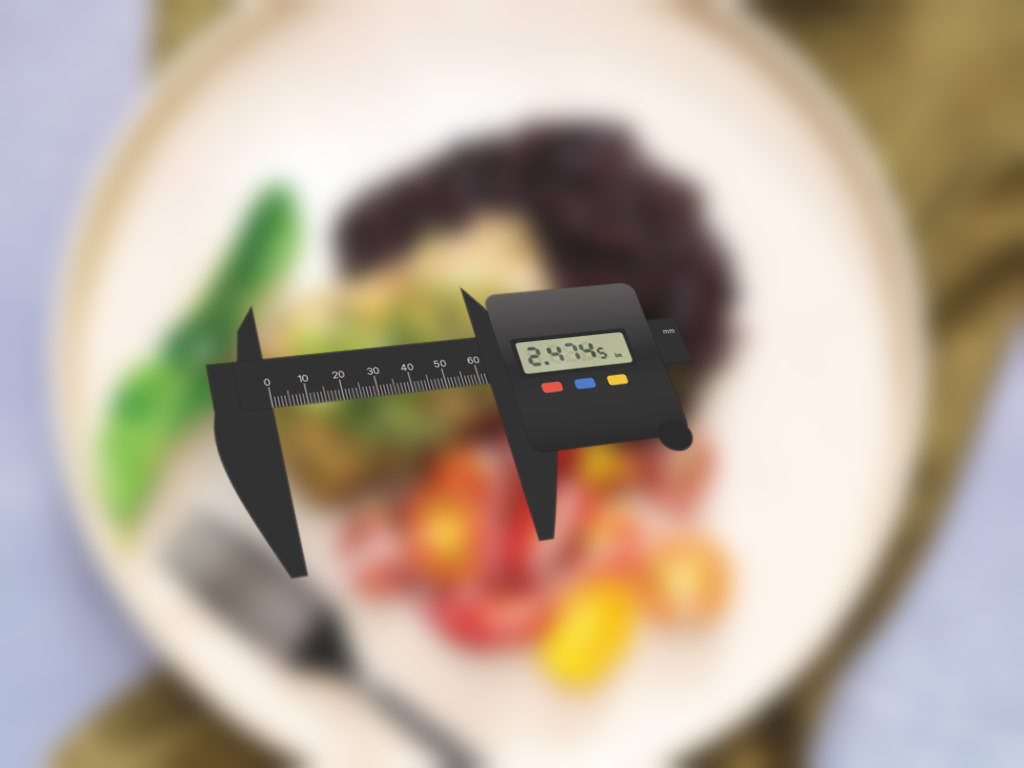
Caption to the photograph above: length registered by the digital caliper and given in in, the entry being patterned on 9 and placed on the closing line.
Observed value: 2.4745
